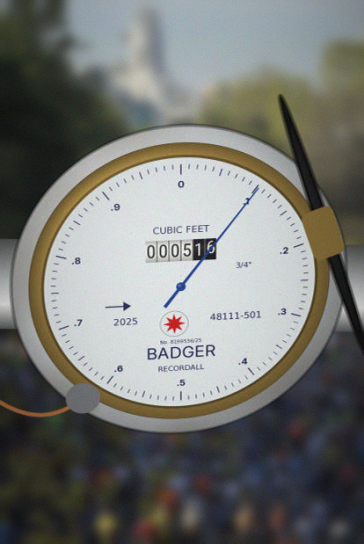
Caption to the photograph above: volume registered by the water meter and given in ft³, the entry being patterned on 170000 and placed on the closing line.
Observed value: 516.10
